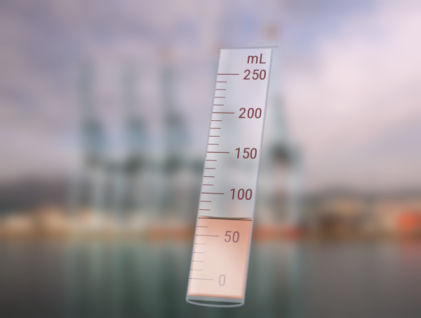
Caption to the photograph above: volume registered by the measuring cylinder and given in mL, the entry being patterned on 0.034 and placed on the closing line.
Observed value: 70
